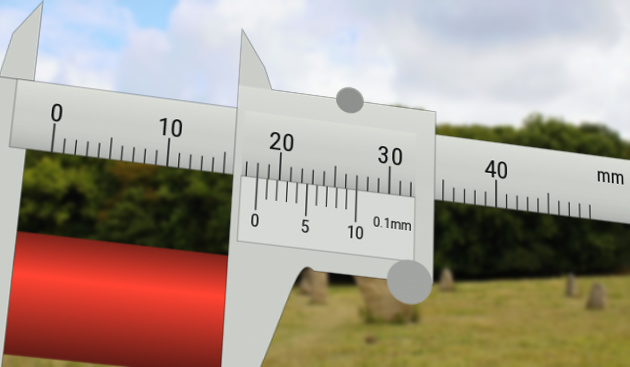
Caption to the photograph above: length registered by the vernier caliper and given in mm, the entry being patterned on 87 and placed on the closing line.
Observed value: 18.0
